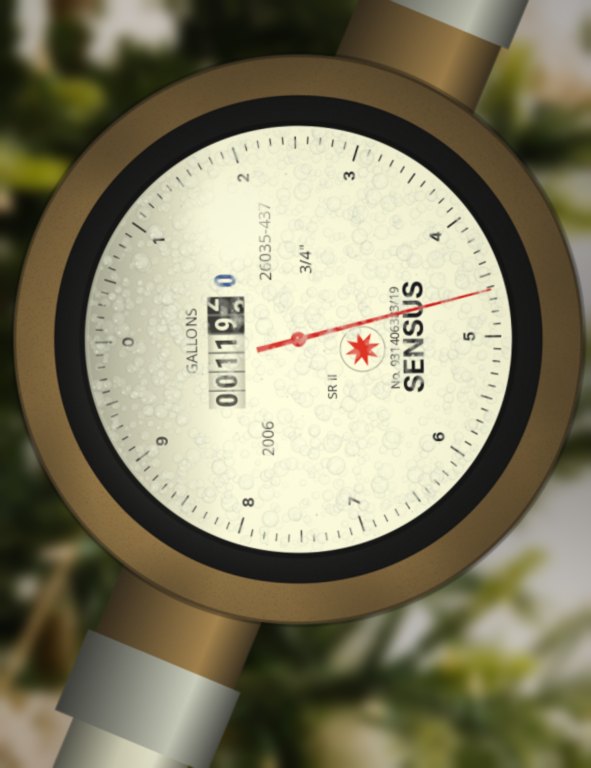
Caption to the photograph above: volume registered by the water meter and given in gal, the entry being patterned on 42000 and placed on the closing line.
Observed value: 11924.6
